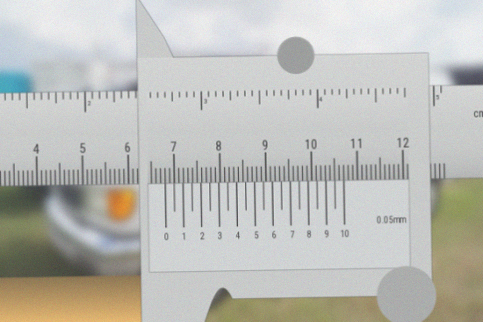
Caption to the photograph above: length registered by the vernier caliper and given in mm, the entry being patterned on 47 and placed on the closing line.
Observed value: 68.0
